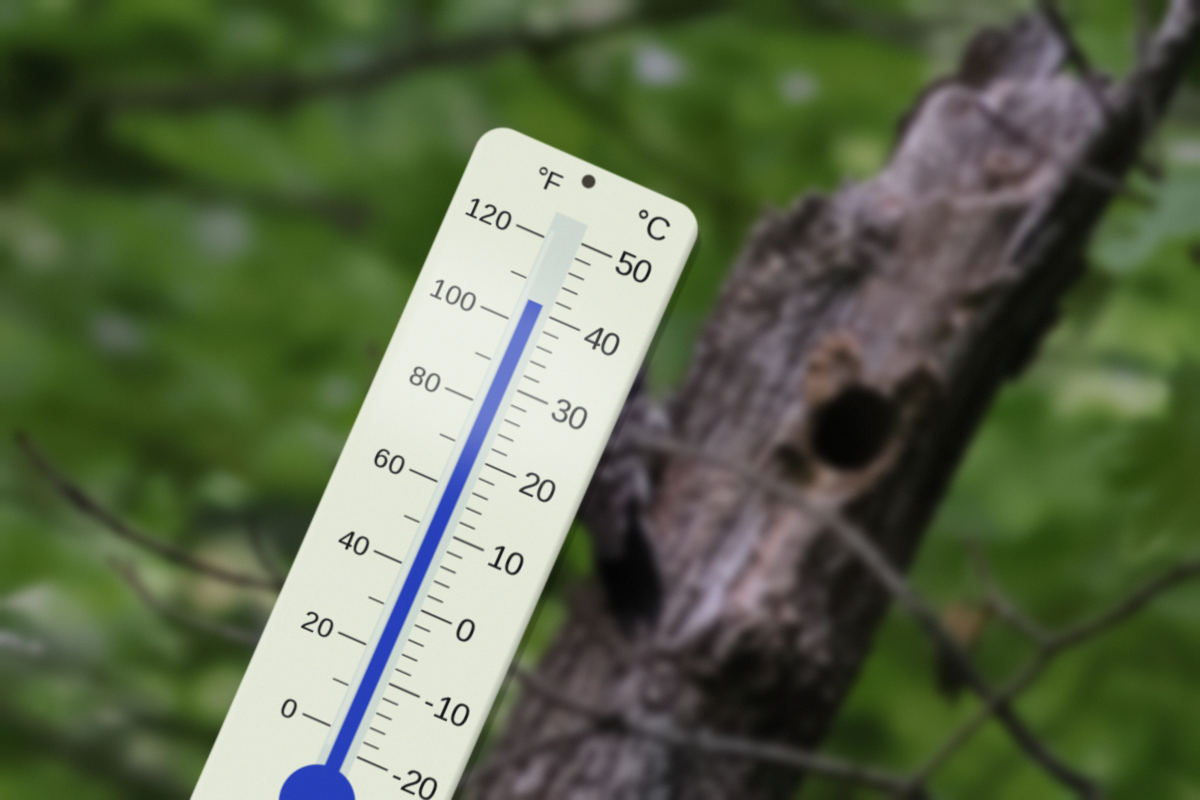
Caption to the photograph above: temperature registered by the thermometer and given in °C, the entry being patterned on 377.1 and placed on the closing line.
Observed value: 41
